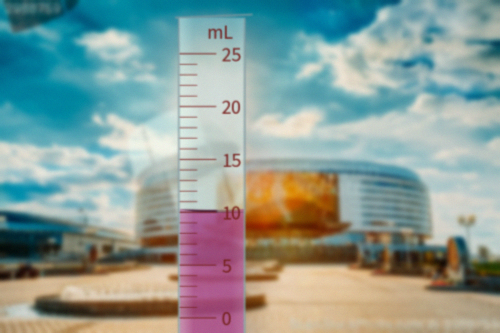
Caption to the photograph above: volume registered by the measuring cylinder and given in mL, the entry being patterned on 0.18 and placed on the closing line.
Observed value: 10
